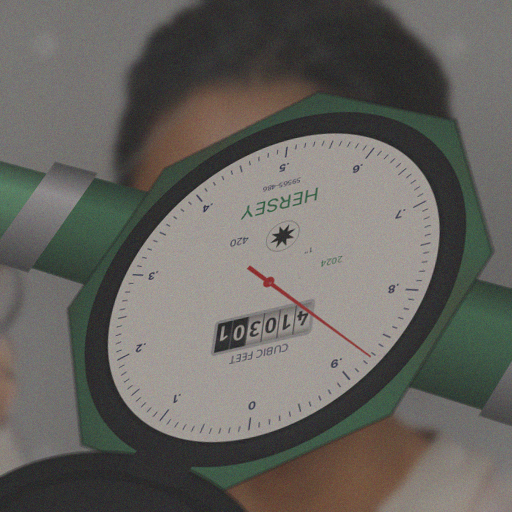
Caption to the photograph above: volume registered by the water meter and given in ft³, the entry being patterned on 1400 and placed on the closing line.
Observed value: 410300.87
